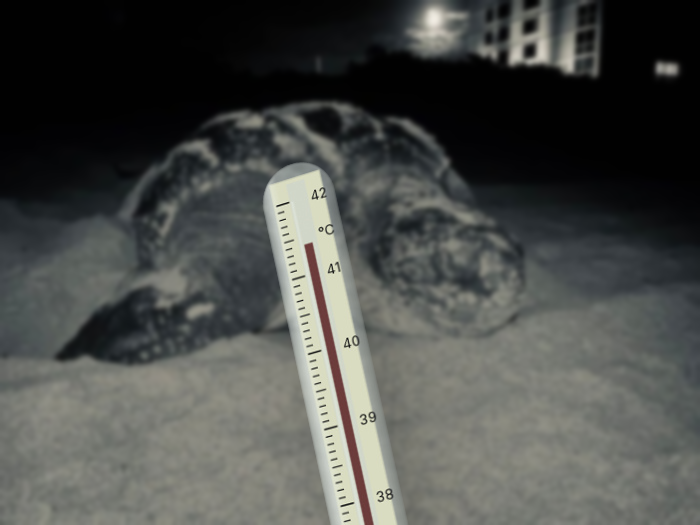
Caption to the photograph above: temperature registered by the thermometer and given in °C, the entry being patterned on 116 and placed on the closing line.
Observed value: 41.4
